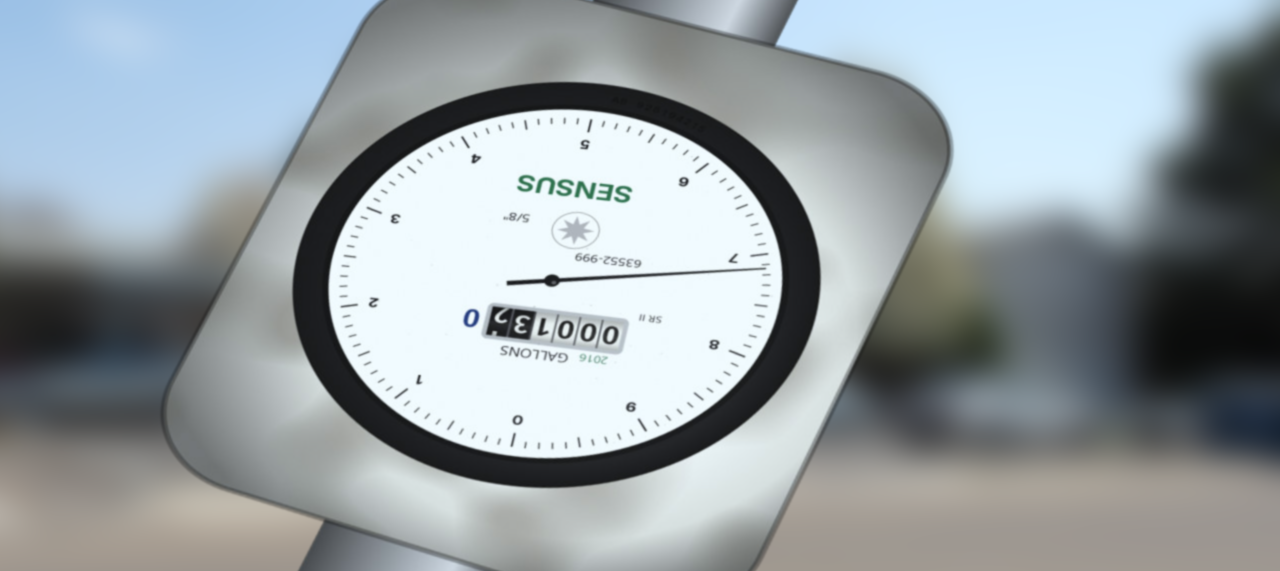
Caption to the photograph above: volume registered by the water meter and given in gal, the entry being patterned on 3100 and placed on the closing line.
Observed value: 1317.1
